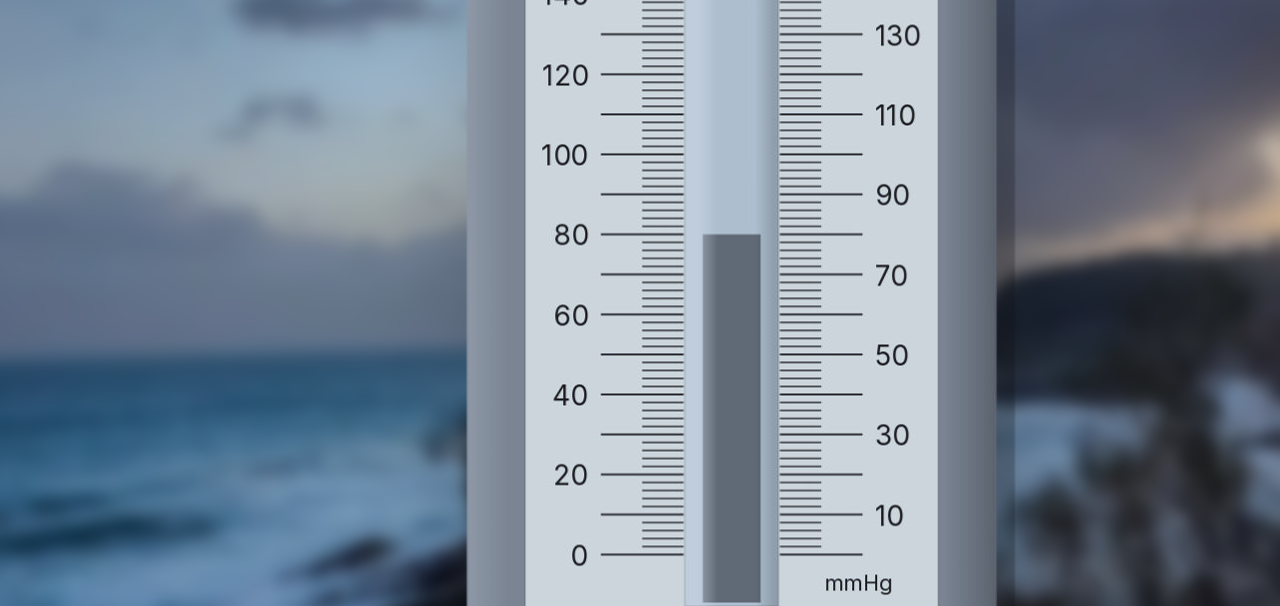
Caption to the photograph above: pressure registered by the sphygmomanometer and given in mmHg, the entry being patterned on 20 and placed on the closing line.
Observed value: 80
